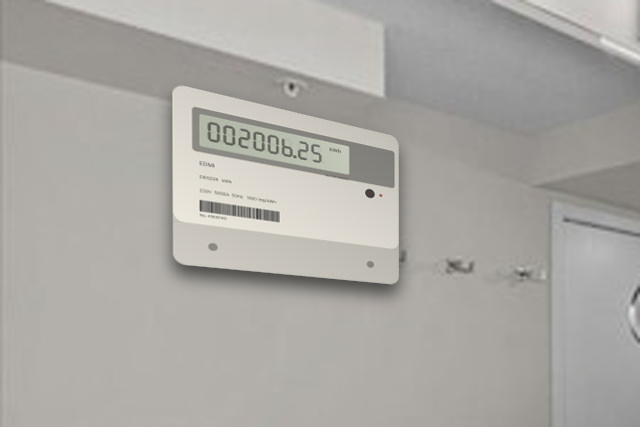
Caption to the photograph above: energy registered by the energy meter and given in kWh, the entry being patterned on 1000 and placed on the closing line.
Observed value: 2006.25
